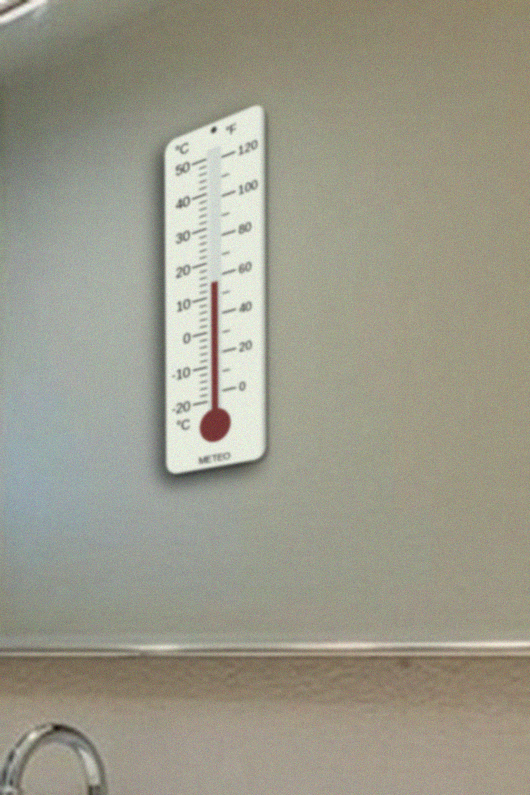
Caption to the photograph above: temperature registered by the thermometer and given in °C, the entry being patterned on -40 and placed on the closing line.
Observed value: 14
